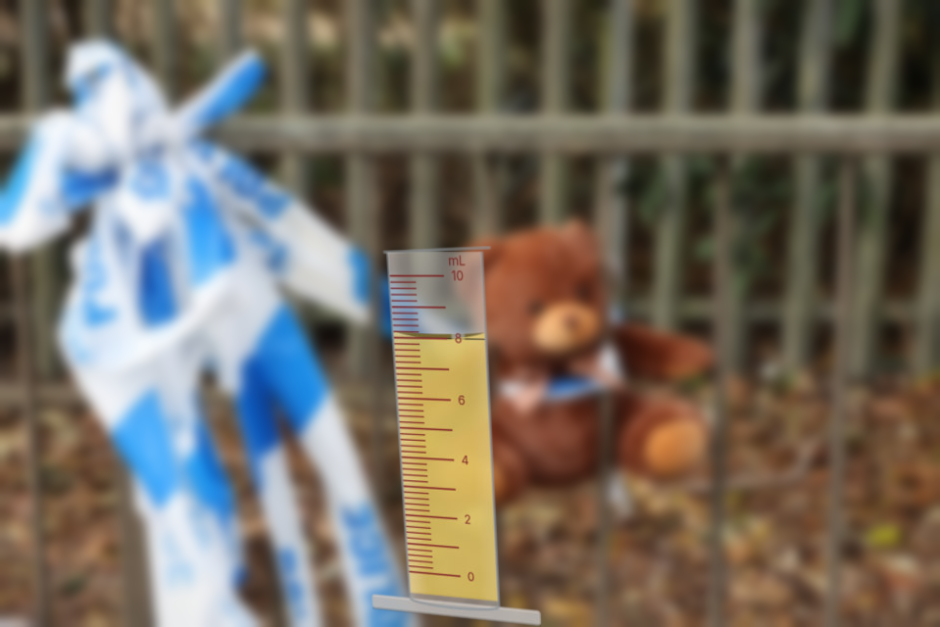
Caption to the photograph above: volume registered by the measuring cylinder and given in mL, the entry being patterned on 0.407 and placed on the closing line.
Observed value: 8
